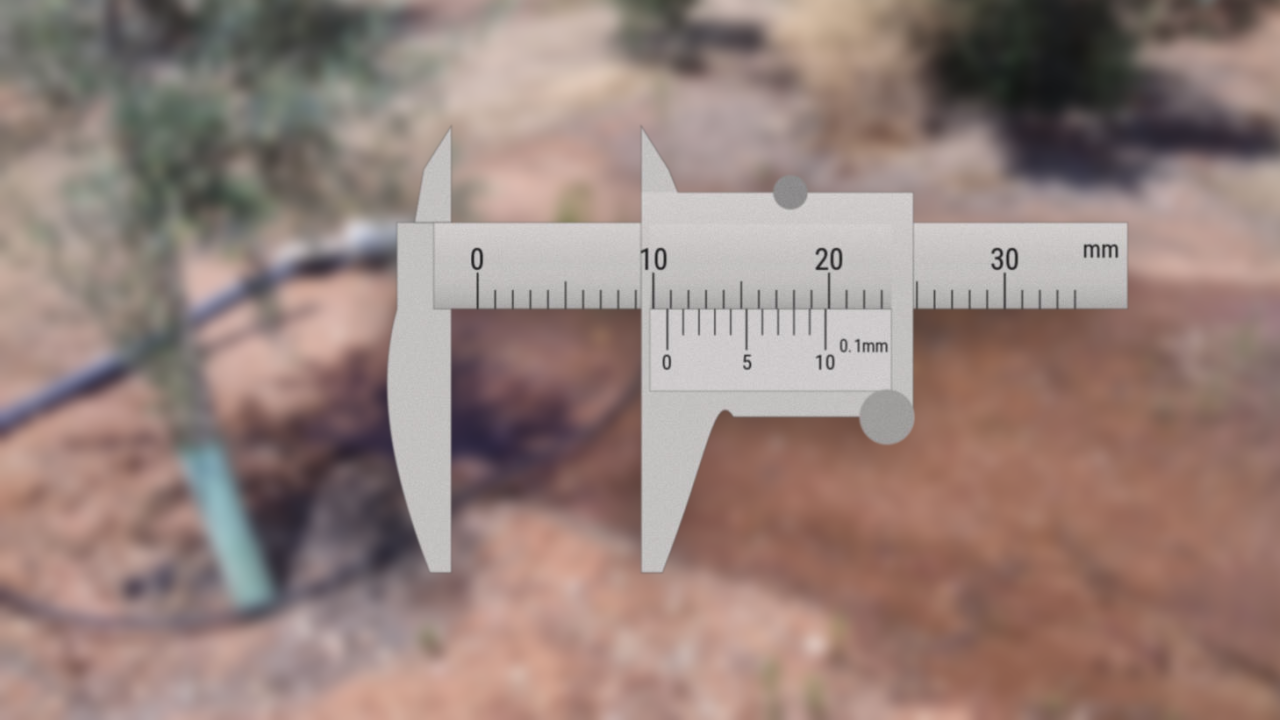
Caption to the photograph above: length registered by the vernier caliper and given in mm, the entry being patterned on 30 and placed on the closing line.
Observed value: 10.8
